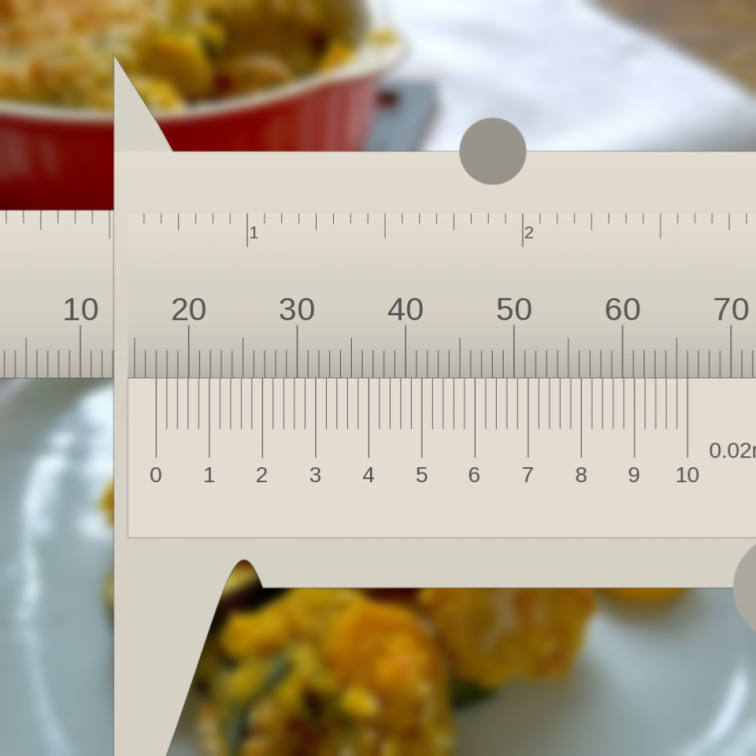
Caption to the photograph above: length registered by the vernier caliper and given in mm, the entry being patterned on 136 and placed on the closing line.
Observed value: 17.0
